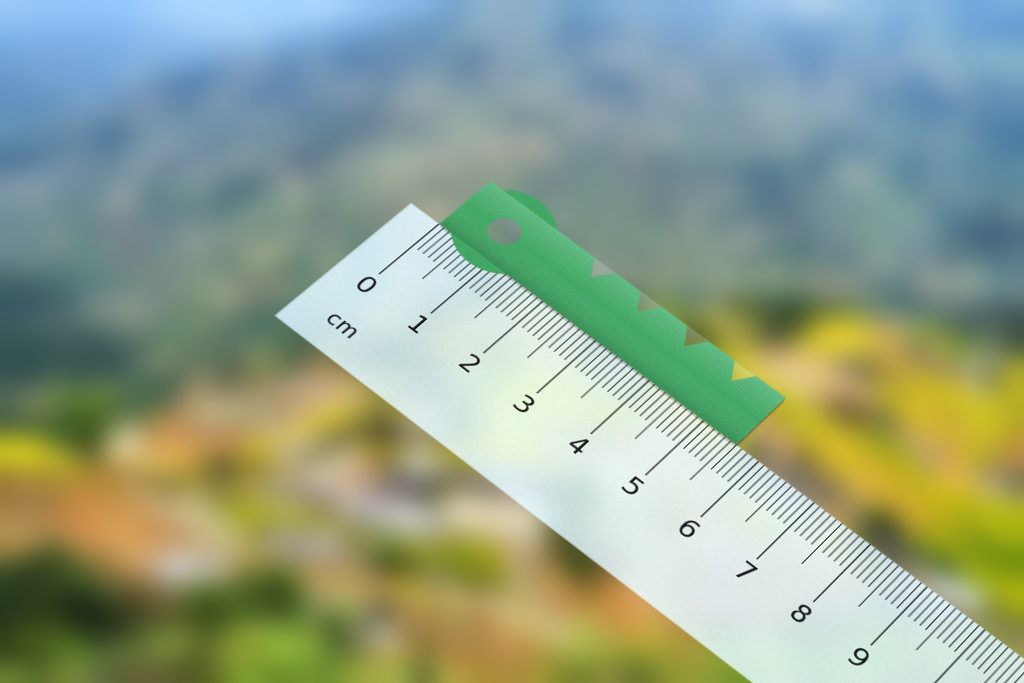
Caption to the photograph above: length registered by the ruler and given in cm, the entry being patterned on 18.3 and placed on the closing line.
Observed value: 5.6
